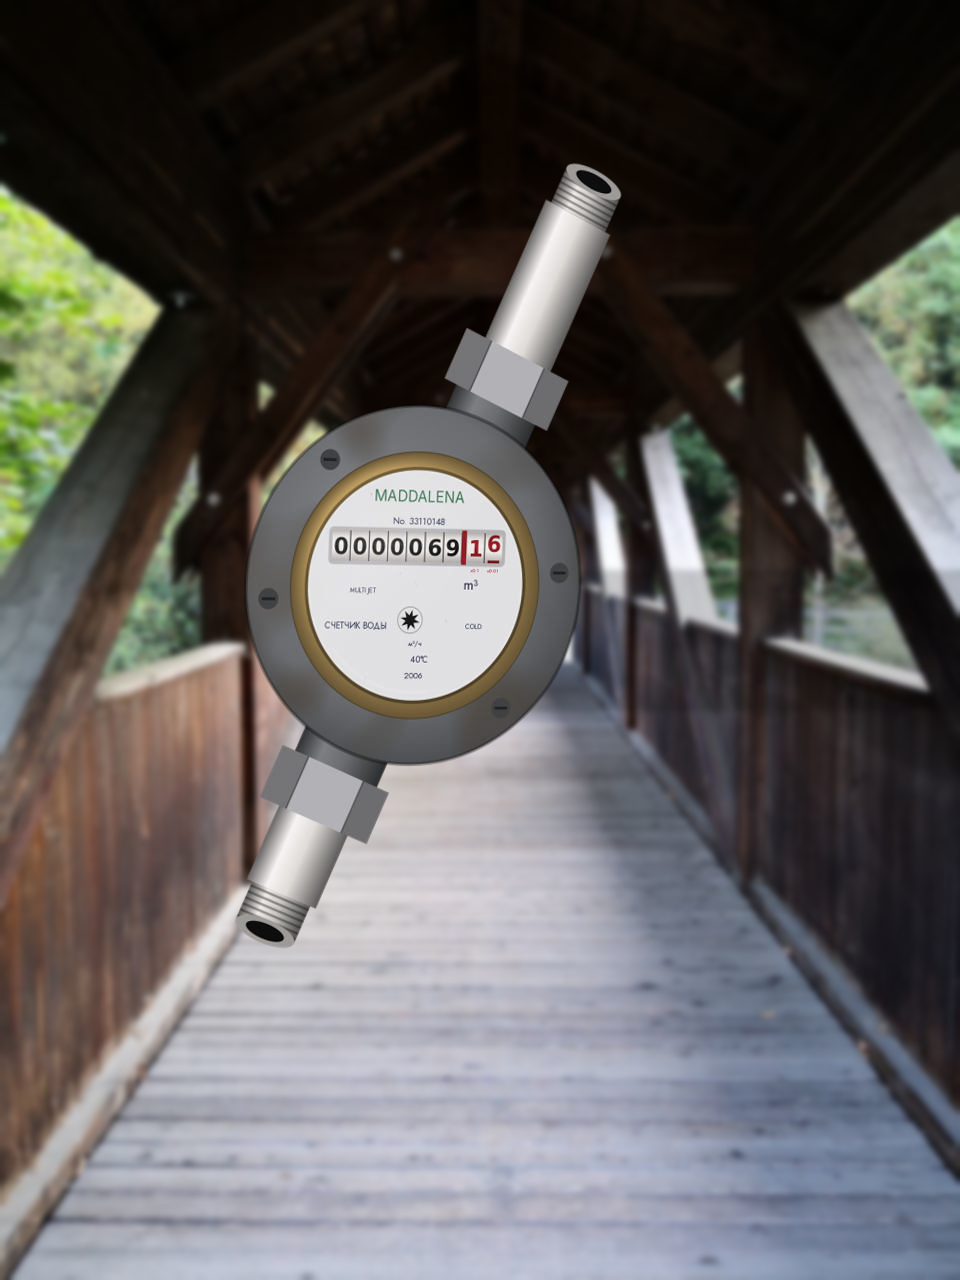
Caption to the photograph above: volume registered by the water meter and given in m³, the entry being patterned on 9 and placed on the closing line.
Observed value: 69.16
